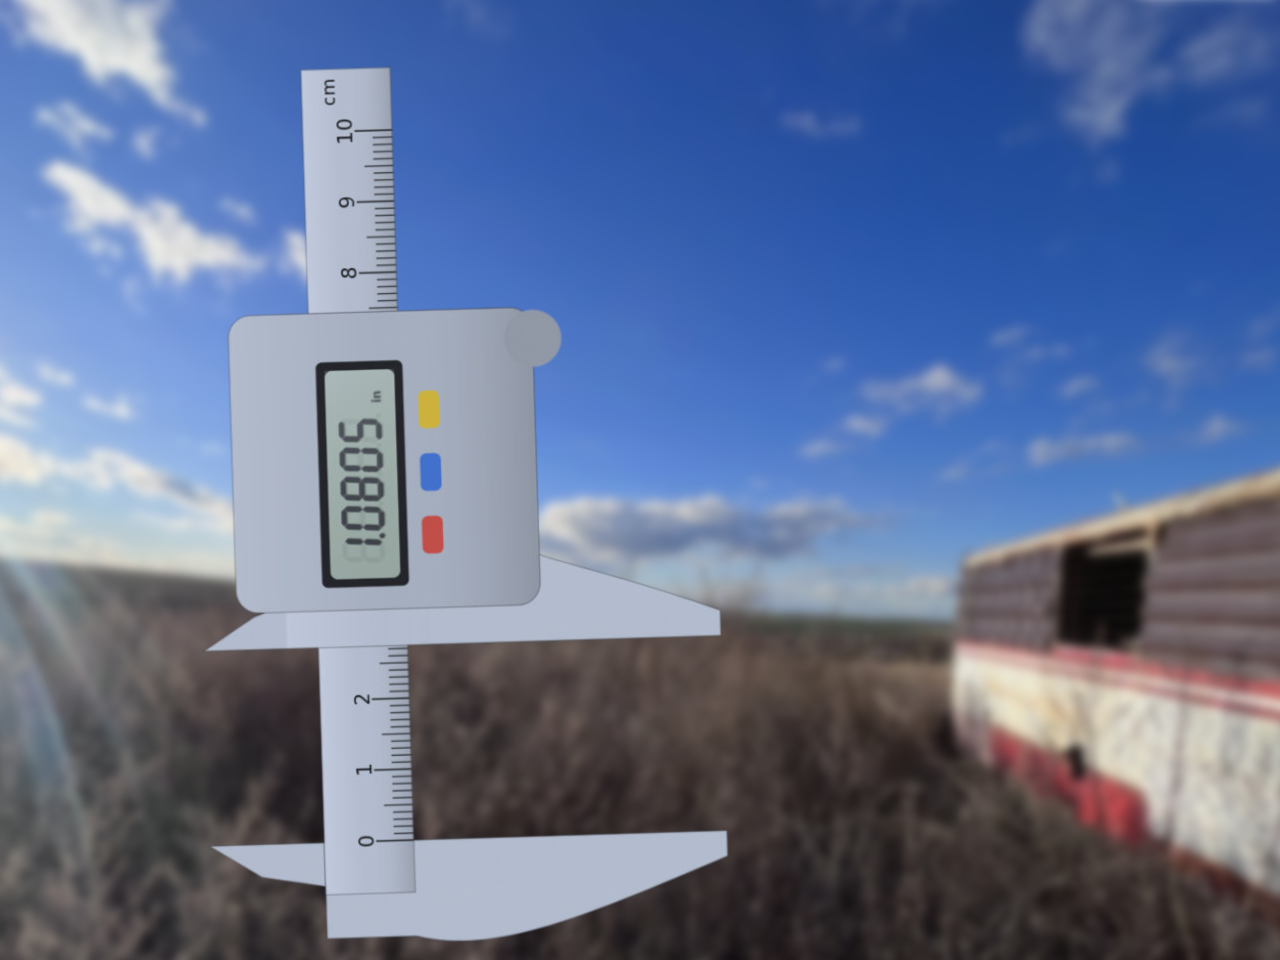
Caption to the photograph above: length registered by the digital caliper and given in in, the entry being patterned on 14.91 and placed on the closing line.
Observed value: 1.0805
